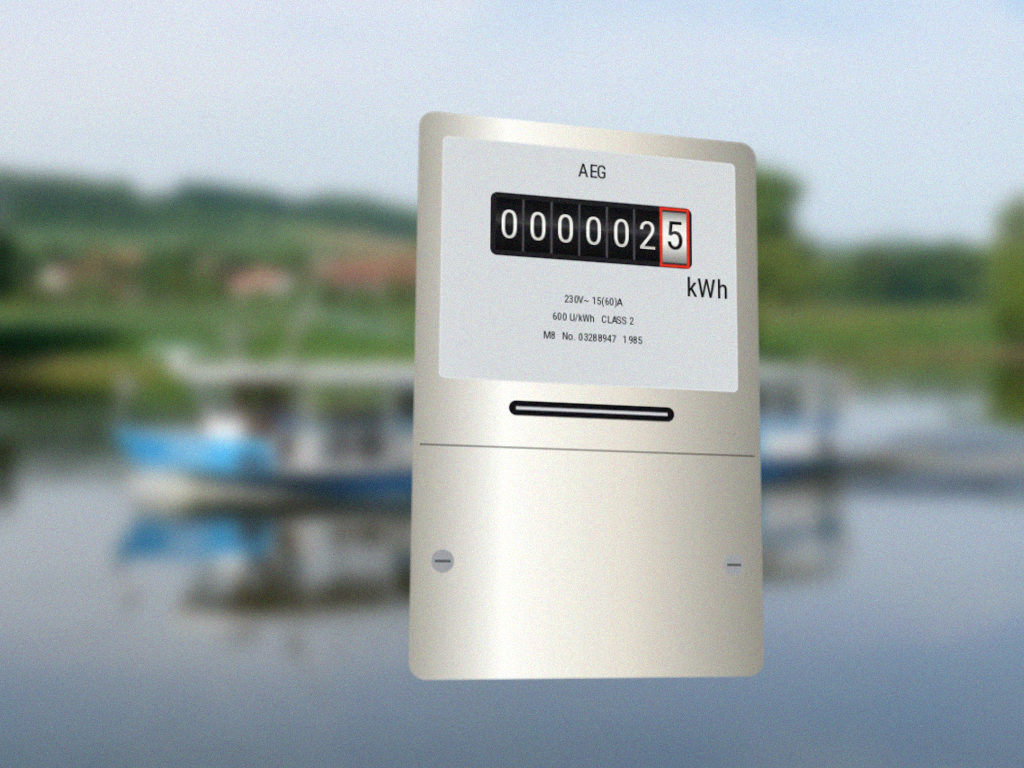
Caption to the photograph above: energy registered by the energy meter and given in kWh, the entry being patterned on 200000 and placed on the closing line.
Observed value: 2.5
